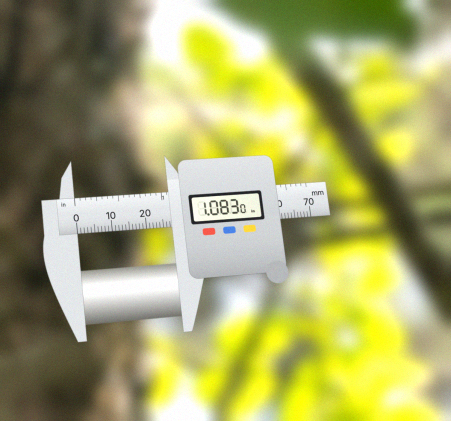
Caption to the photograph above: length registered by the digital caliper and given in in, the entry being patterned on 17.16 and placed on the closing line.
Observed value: 1.0830
